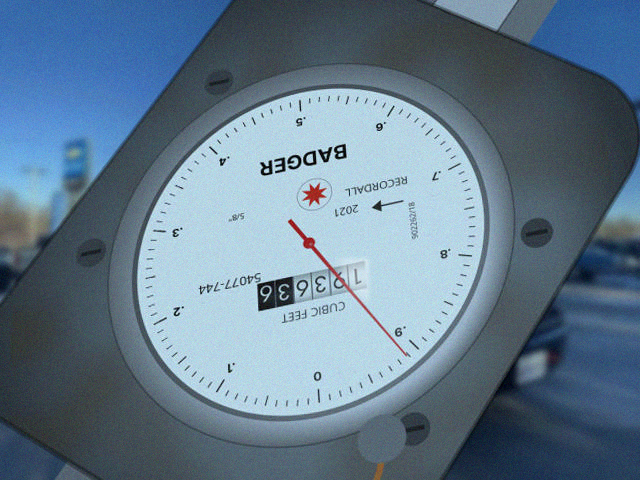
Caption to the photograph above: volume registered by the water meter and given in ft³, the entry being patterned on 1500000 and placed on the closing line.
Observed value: 193635.91
